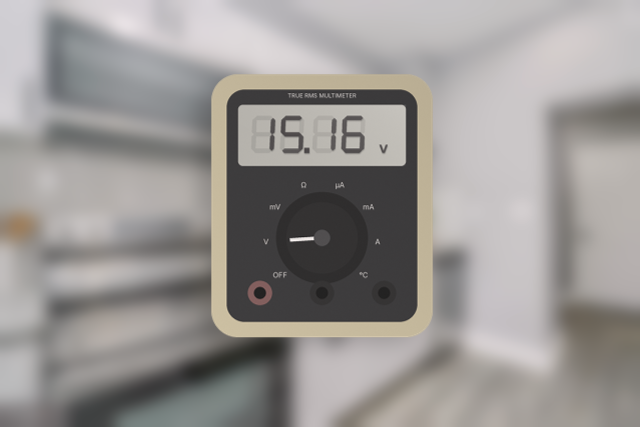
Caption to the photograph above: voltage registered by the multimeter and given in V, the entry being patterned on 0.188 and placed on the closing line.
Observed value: 15.16
